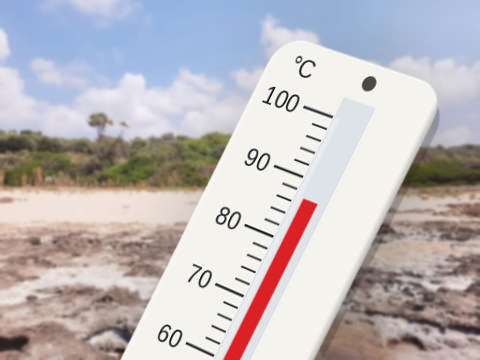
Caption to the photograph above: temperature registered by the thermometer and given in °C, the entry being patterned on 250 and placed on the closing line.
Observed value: 87
